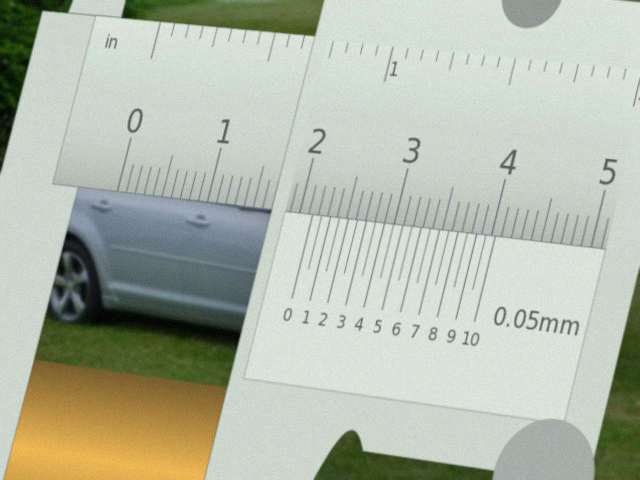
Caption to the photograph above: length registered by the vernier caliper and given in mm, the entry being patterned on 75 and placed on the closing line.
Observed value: 21.4
